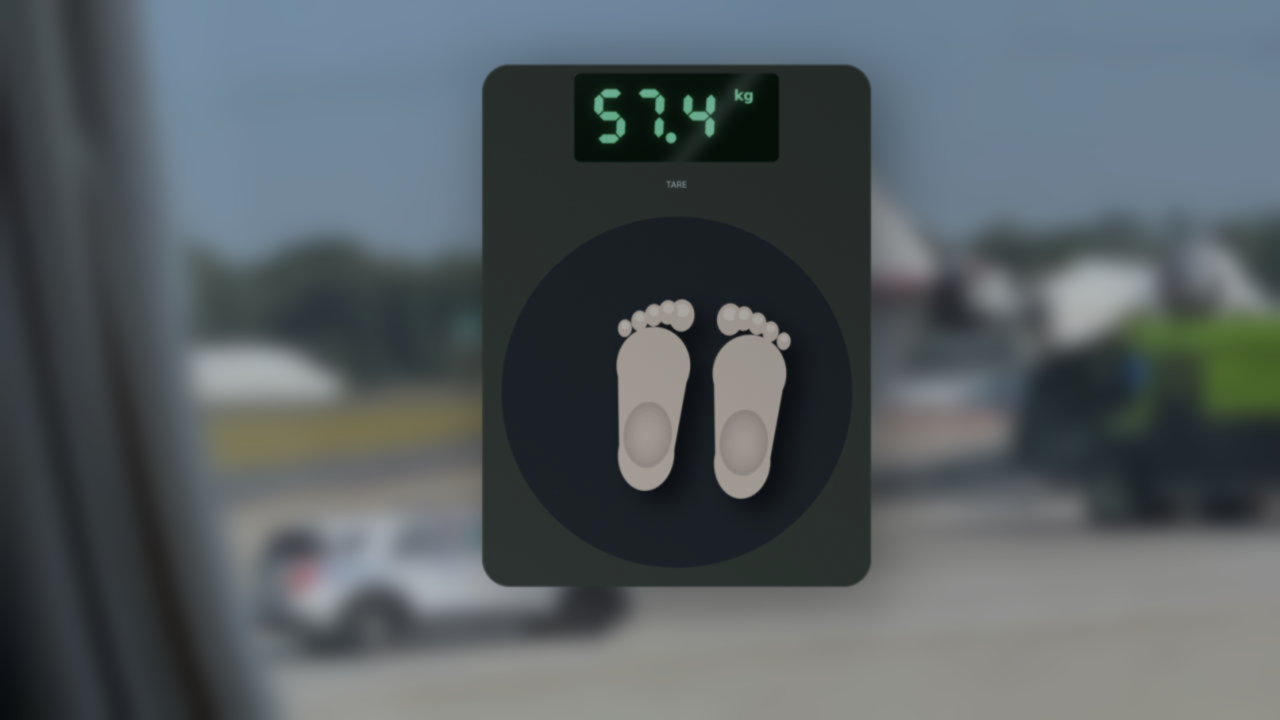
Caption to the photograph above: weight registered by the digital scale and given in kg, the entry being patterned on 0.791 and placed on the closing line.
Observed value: 57.4
